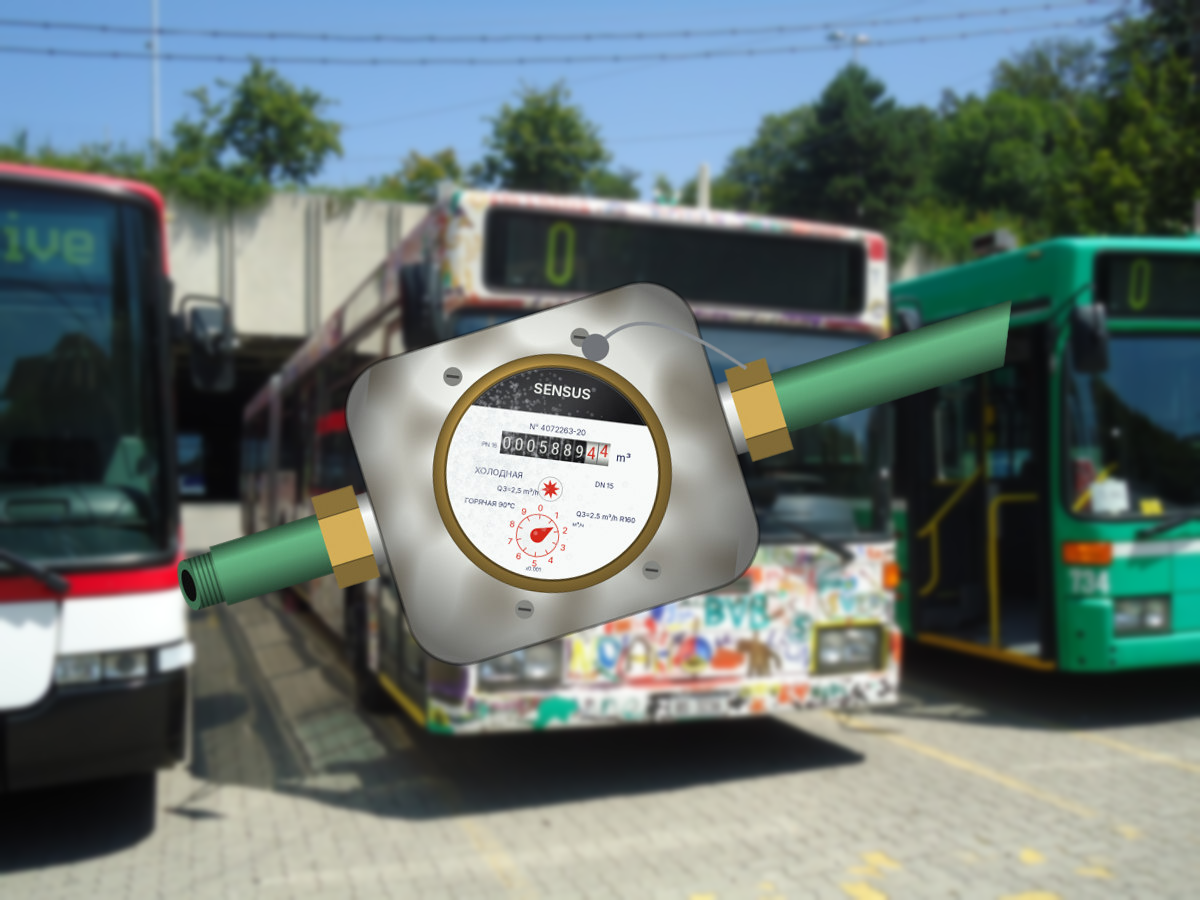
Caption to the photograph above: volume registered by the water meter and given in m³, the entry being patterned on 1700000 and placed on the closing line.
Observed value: 5889.441
